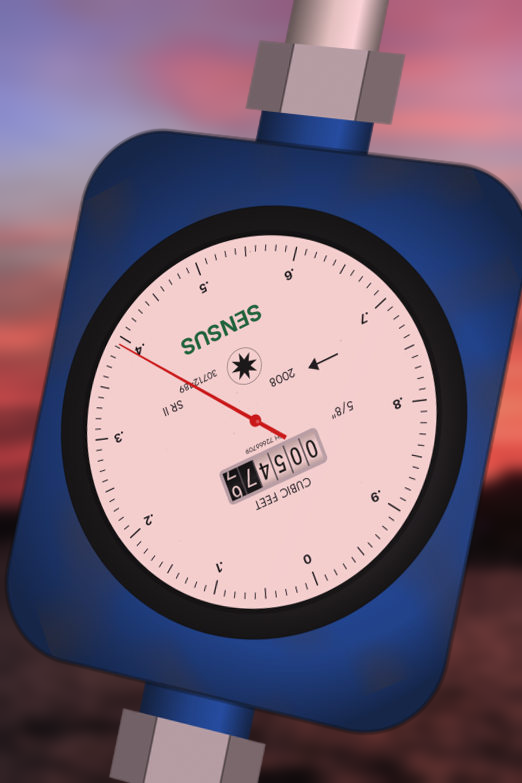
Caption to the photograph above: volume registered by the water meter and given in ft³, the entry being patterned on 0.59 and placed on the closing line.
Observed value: 5476.39
